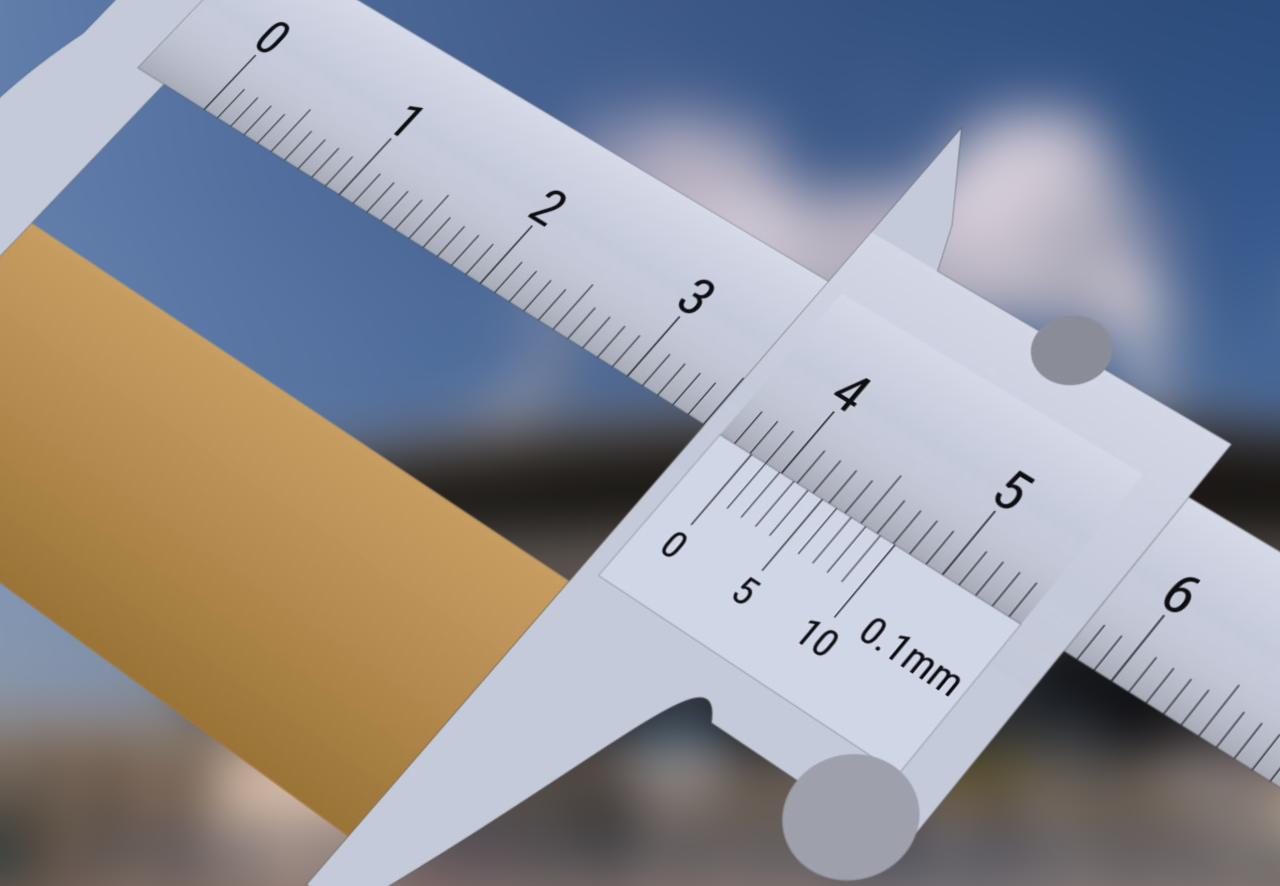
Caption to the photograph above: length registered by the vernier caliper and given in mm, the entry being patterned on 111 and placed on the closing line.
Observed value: 38.1
